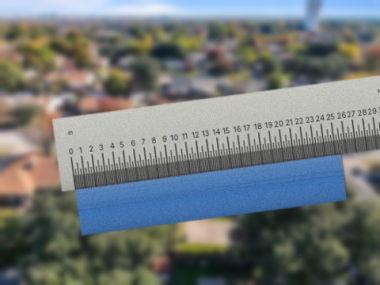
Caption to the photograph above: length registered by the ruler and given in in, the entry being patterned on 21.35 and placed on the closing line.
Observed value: 25.5
